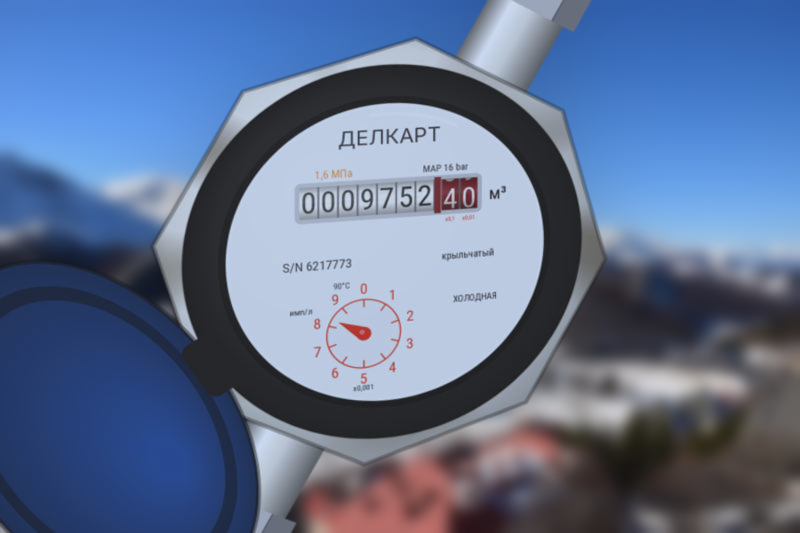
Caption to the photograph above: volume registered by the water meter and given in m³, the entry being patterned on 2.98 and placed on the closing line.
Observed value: 9752.398
